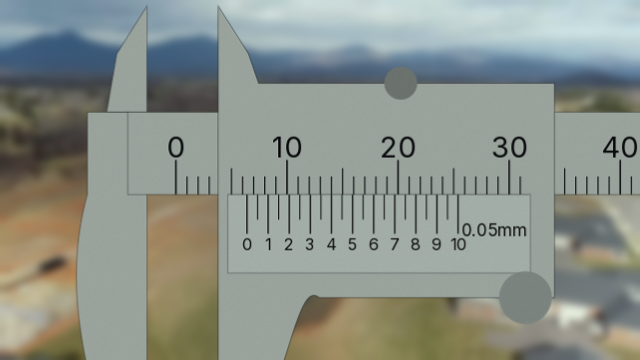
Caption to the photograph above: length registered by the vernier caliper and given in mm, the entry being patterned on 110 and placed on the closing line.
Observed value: 6.4
